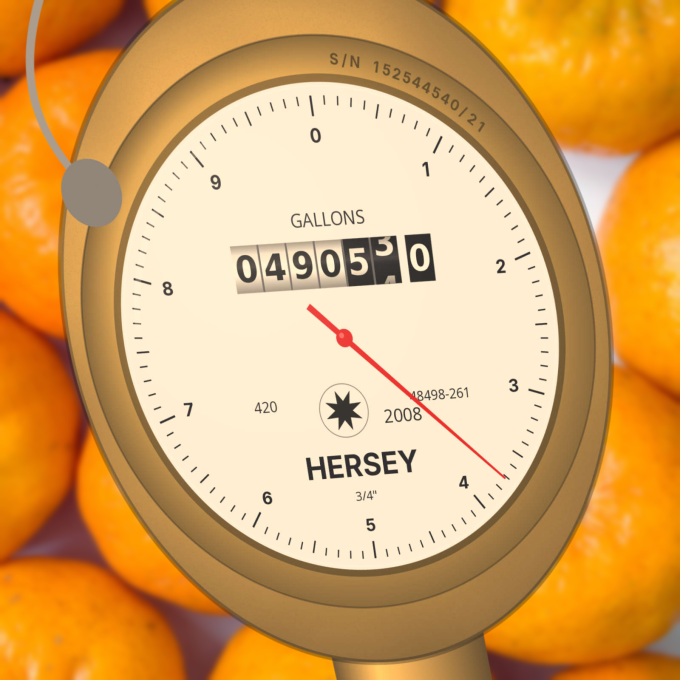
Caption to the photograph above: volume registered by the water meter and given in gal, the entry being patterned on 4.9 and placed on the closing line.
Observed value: 490533.7
